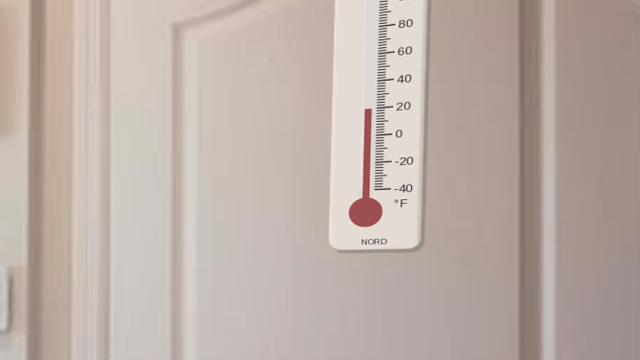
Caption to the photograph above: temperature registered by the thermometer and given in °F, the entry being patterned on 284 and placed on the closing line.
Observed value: 20
